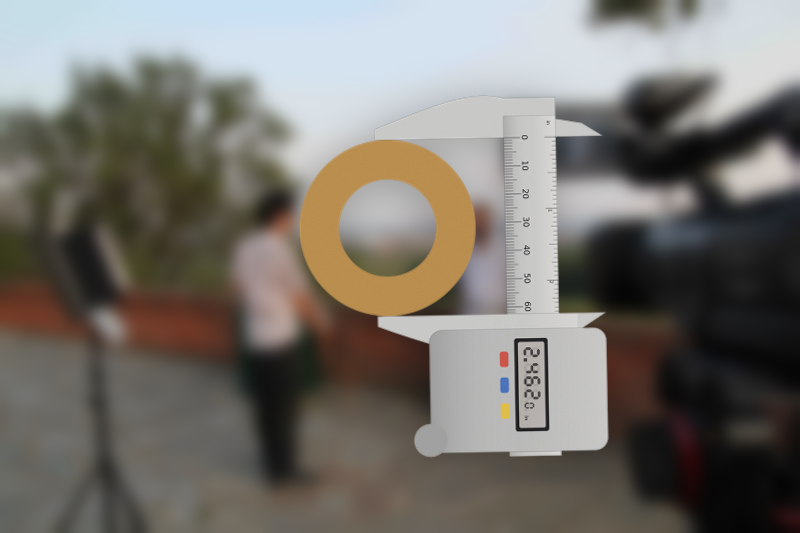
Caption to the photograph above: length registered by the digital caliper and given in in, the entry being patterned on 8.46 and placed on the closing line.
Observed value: 2.4620
